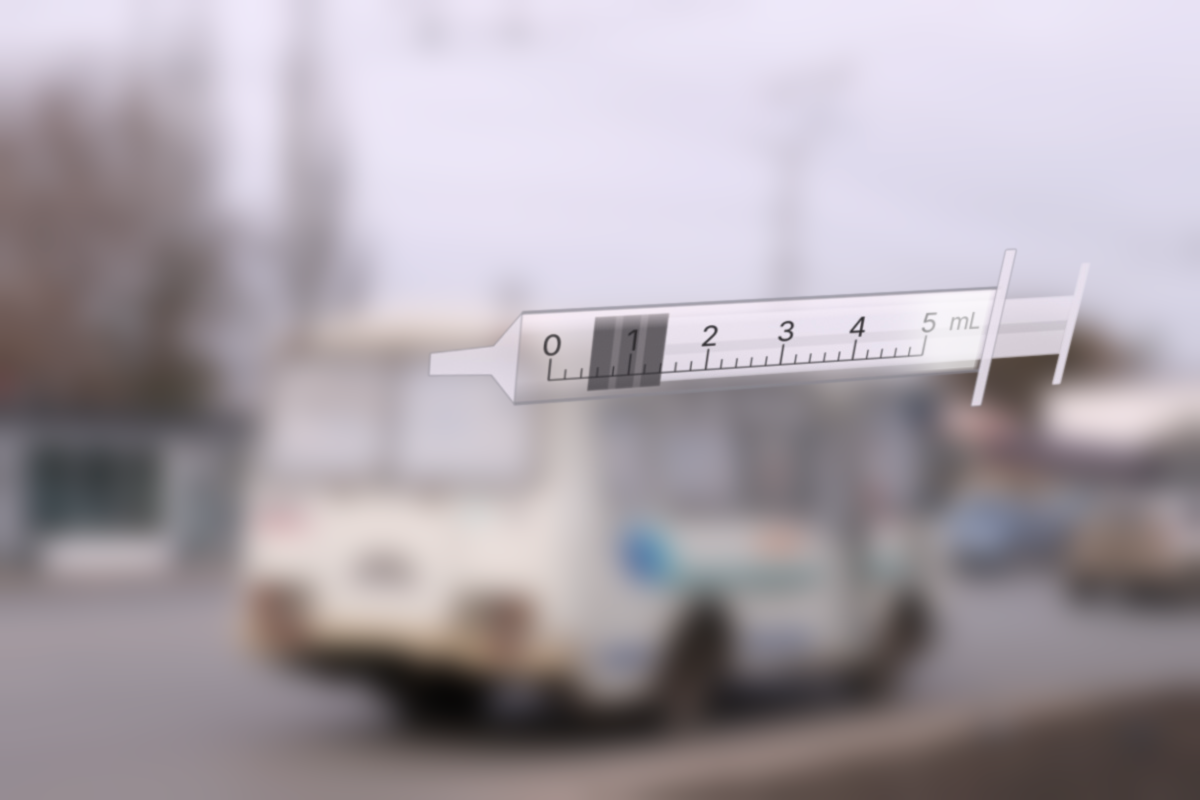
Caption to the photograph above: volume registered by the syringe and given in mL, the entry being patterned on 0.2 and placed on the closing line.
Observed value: 0.5
